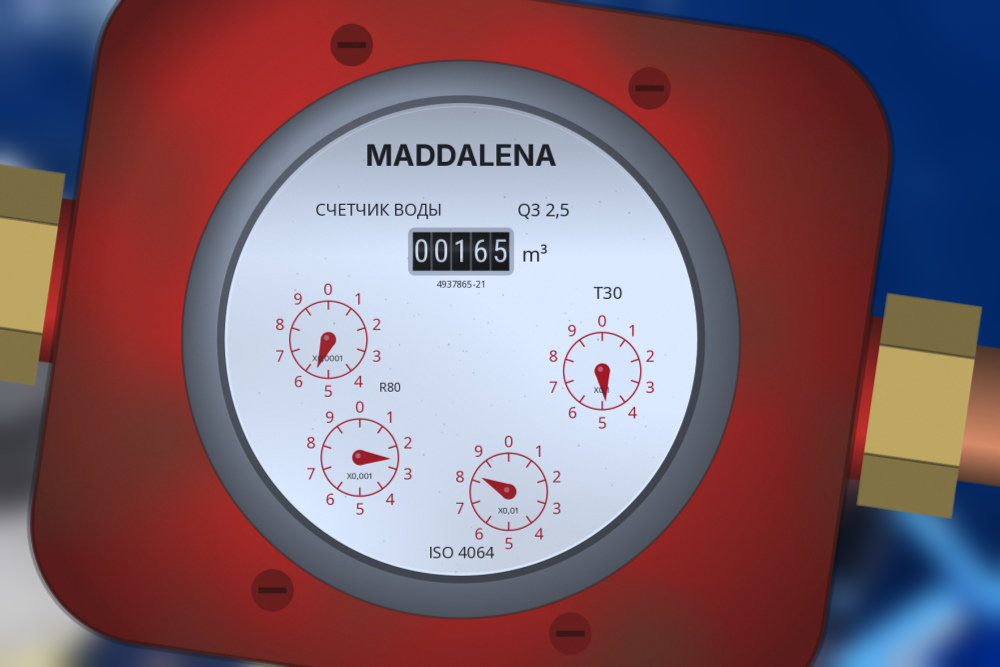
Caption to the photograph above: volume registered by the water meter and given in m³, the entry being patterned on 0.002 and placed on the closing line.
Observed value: 165.4825
